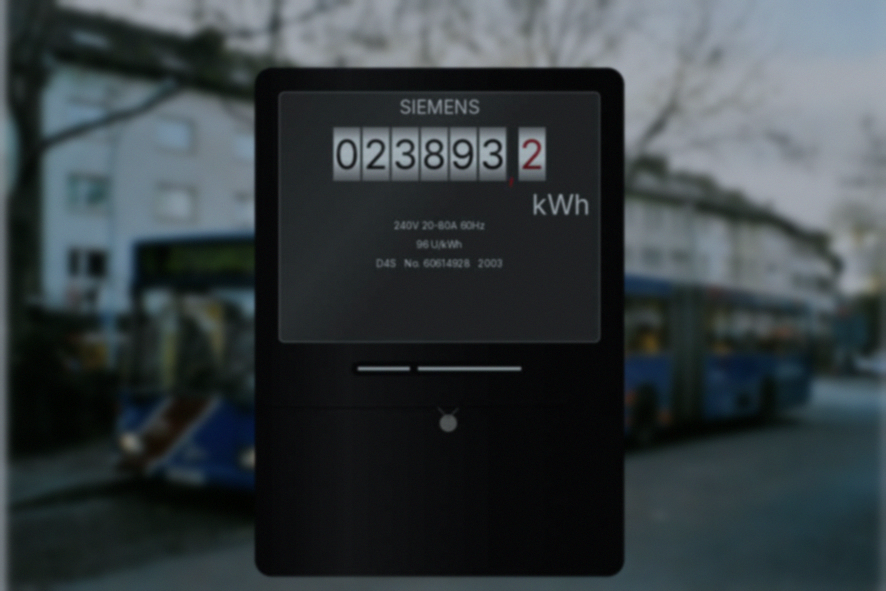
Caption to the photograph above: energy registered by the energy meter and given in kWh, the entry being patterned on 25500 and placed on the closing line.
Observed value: 23893.2
